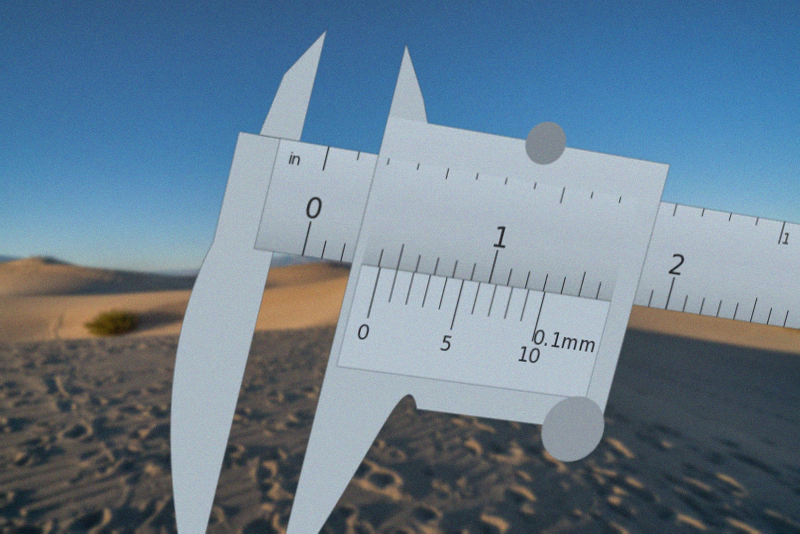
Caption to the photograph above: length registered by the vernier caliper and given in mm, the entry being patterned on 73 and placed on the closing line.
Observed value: 4.1
